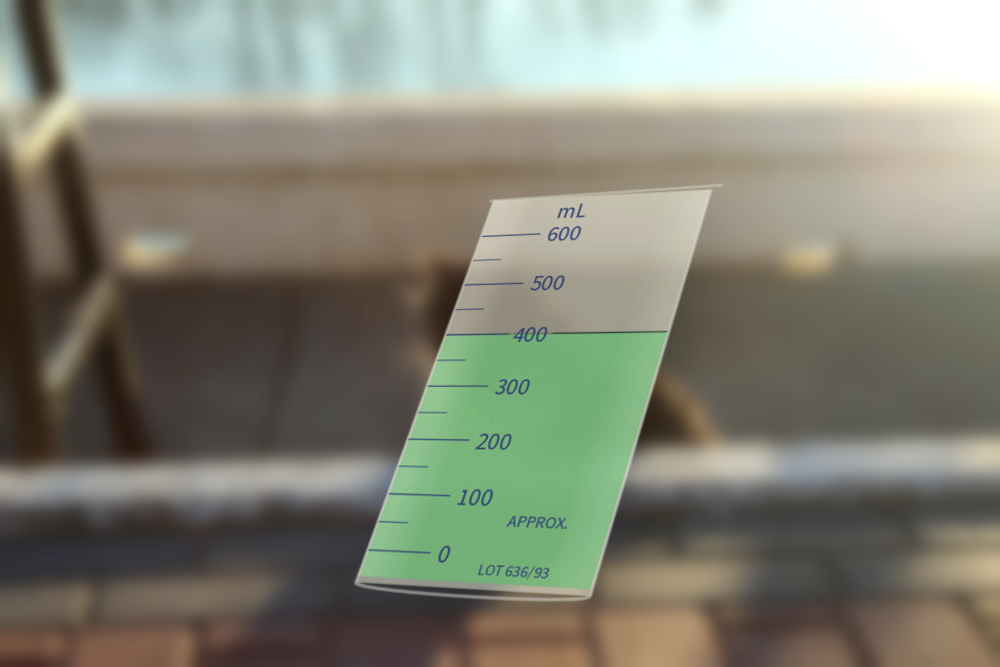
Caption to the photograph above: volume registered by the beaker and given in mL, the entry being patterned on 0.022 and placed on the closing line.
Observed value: 400
